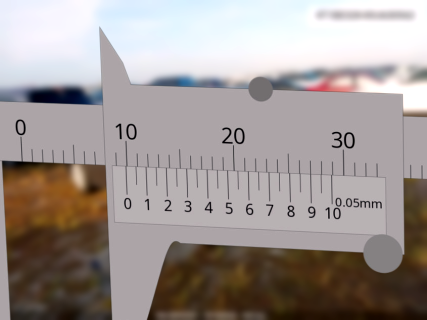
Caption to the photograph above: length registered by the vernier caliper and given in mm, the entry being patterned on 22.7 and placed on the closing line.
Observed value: 9.9
